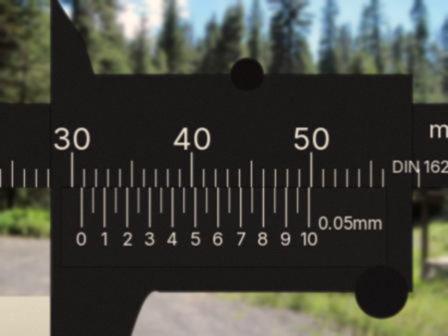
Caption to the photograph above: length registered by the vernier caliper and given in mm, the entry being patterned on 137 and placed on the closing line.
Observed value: 30.8
